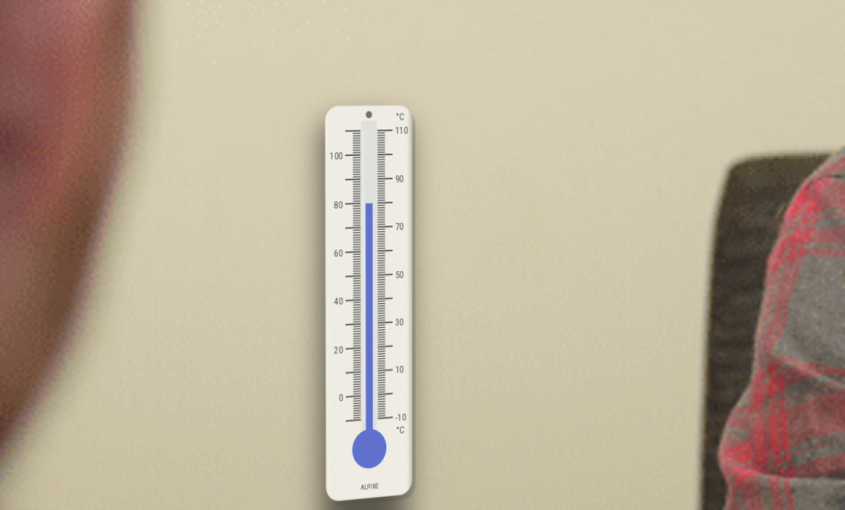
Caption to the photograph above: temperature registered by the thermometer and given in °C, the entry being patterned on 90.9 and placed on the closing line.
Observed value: 80
